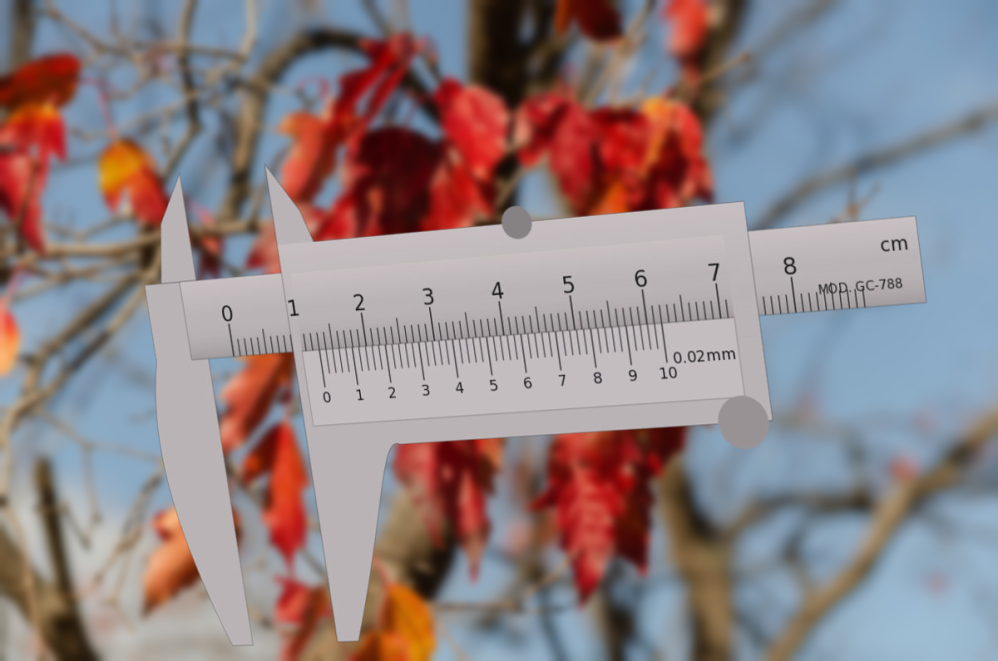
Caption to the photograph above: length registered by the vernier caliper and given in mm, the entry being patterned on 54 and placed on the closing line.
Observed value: 13.0
